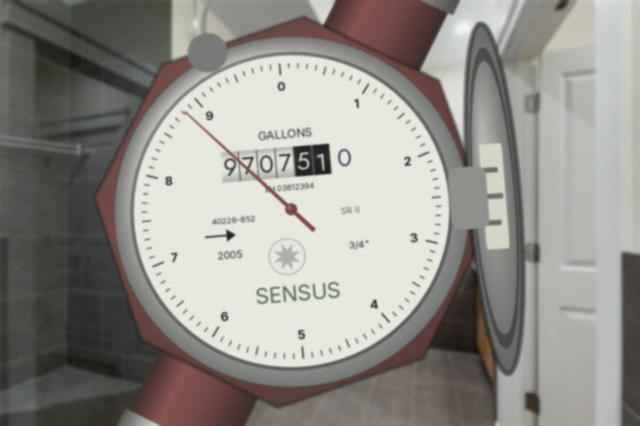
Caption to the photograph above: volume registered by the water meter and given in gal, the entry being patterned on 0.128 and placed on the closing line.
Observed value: 9707508.8
